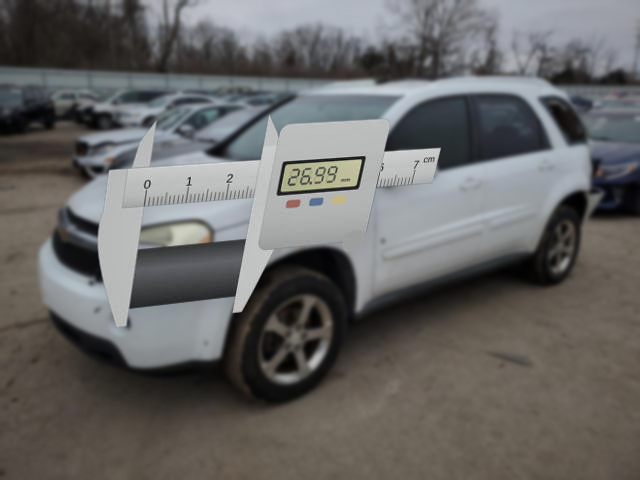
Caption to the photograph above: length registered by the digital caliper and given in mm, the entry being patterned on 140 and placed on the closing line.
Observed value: 26.99
